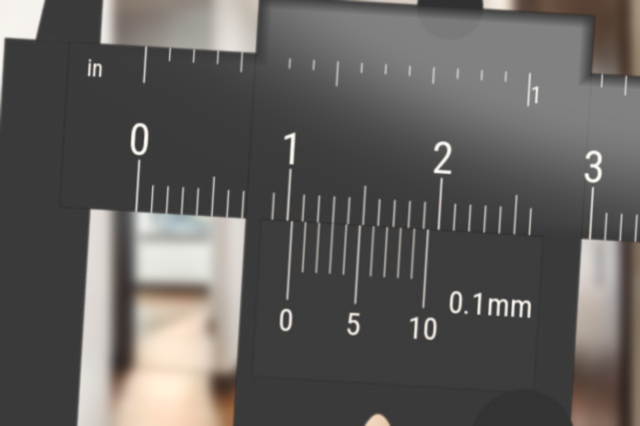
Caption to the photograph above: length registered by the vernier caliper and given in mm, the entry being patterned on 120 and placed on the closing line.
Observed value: 10.3
